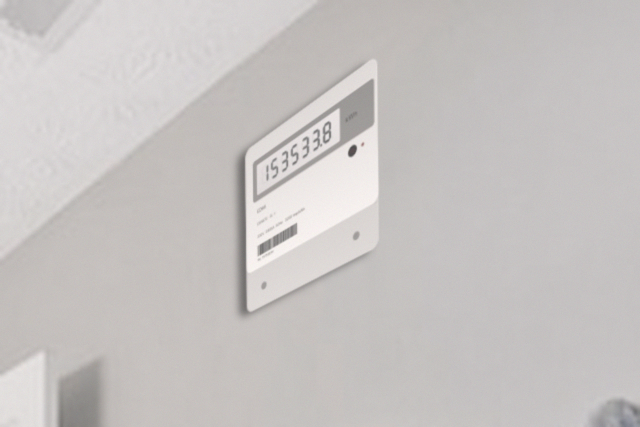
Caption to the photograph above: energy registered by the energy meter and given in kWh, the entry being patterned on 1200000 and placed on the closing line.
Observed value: 153533.8
